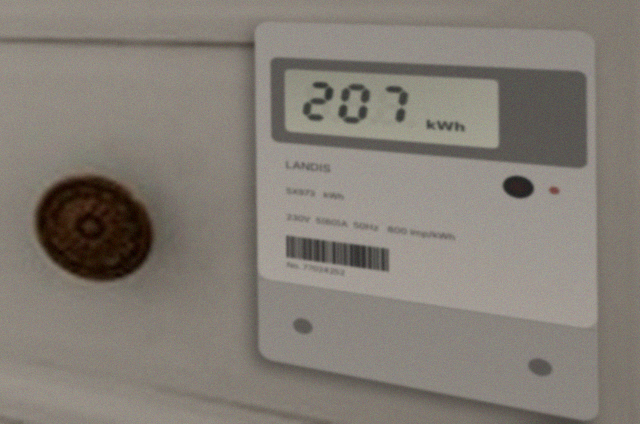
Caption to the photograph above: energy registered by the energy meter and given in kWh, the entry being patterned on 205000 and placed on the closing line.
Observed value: 207
